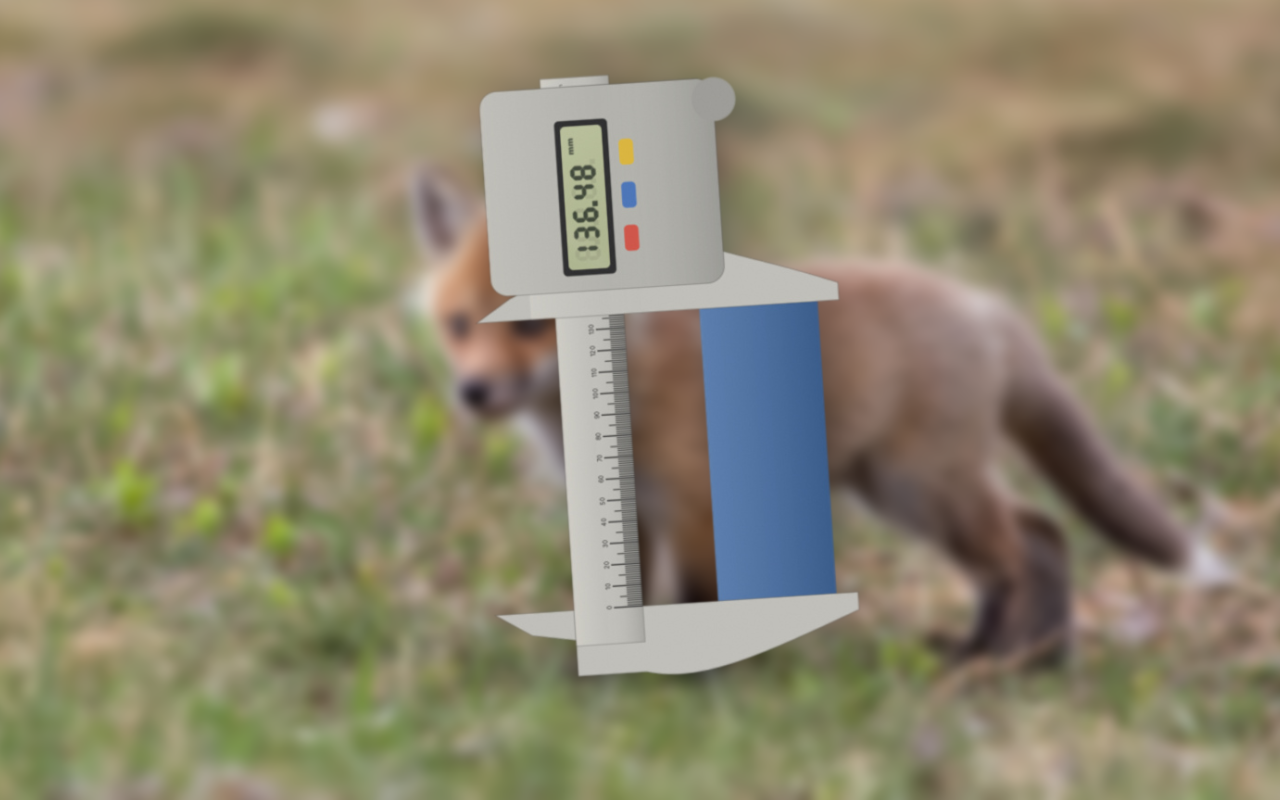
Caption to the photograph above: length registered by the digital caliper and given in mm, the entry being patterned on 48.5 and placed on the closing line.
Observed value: 136.48
